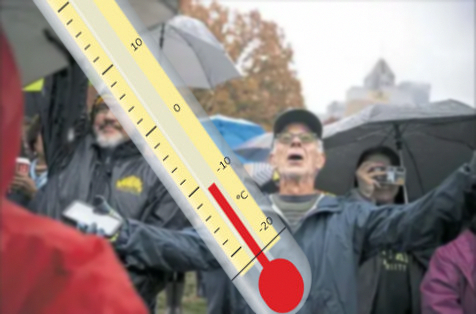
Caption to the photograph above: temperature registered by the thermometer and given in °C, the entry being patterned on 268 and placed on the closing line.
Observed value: -11
